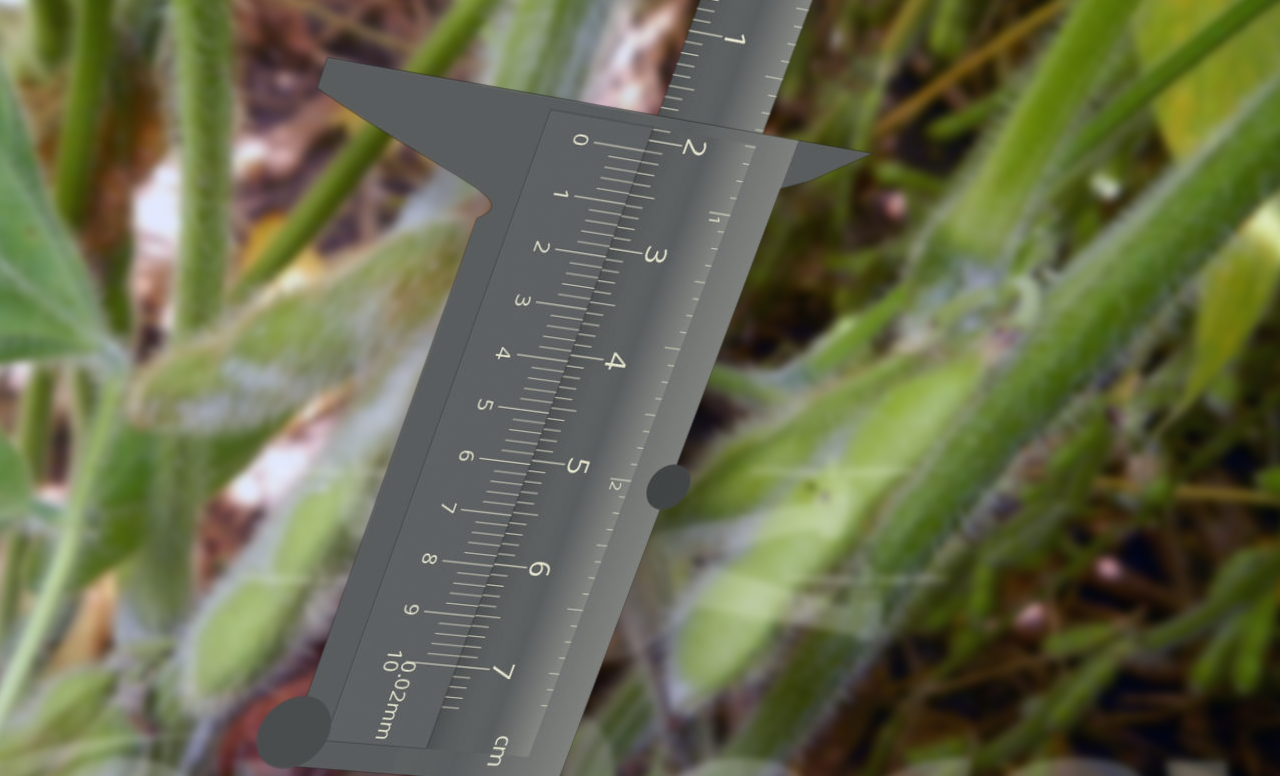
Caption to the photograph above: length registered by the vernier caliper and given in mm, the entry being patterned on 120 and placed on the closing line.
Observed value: 21.0
